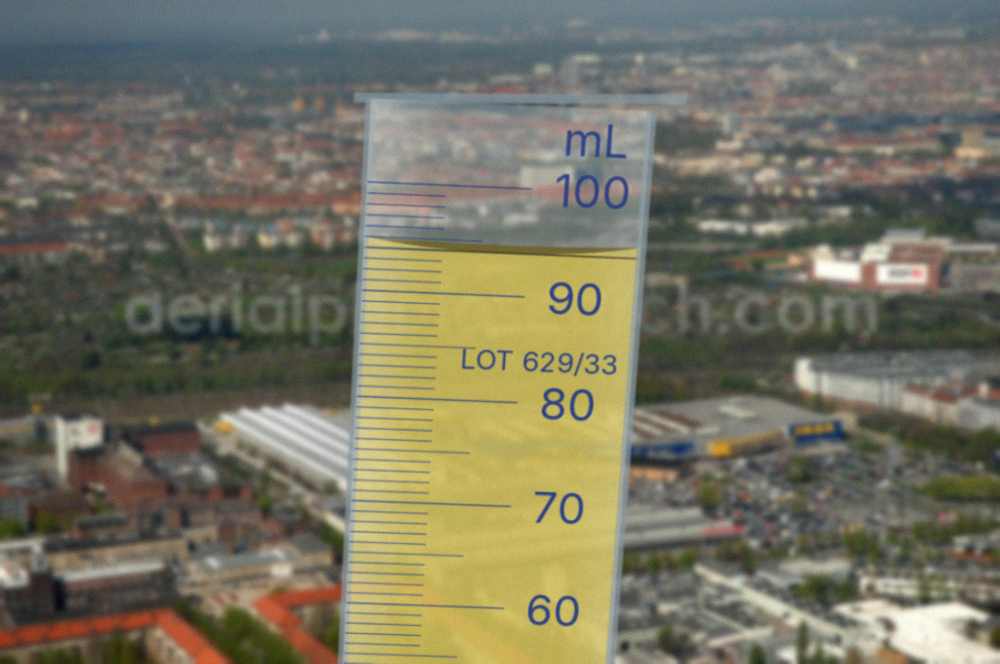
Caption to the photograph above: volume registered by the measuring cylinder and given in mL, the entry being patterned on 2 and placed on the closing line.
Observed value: 94
